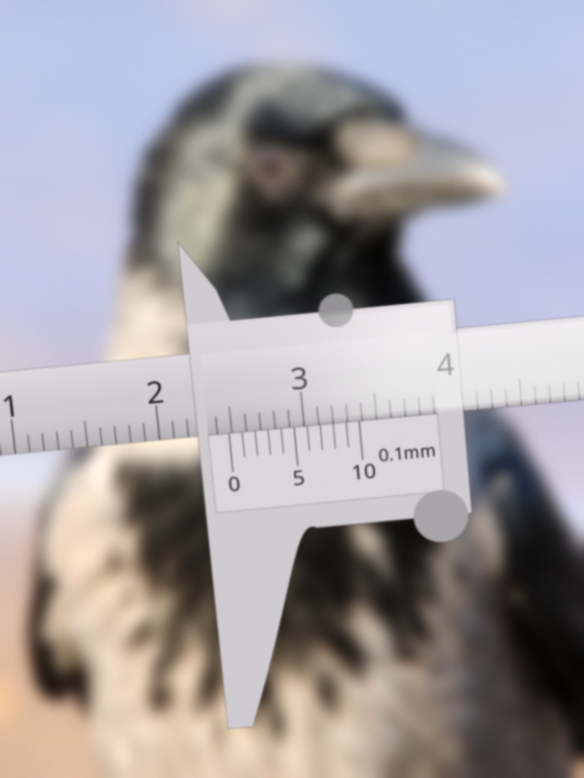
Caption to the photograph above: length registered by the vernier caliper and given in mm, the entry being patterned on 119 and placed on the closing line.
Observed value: 24.8
